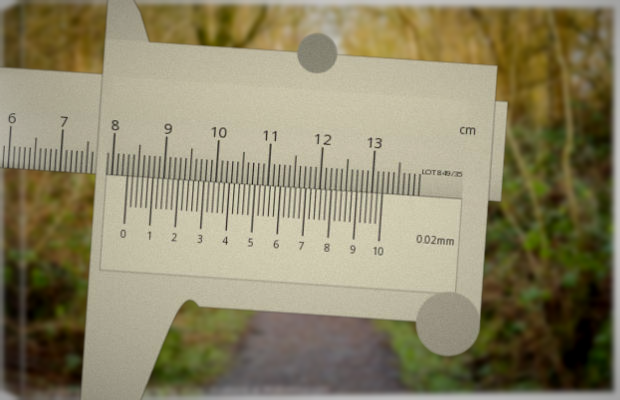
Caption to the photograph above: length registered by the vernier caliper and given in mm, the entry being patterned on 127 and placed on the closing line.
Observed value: 83.0
